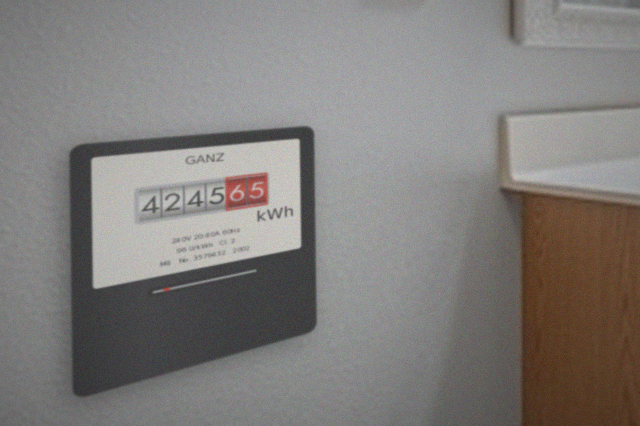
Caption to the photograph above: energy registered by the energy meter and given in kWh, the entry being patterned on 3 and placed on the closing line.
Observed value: 4245.65
